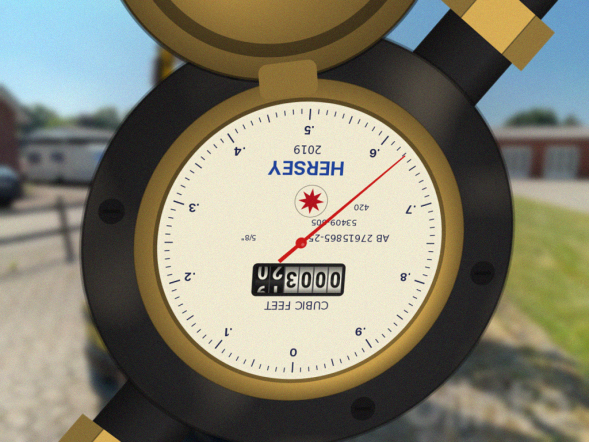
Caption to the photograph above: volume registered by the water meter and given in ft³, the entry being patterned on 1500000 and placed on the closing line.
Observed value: 319.63
